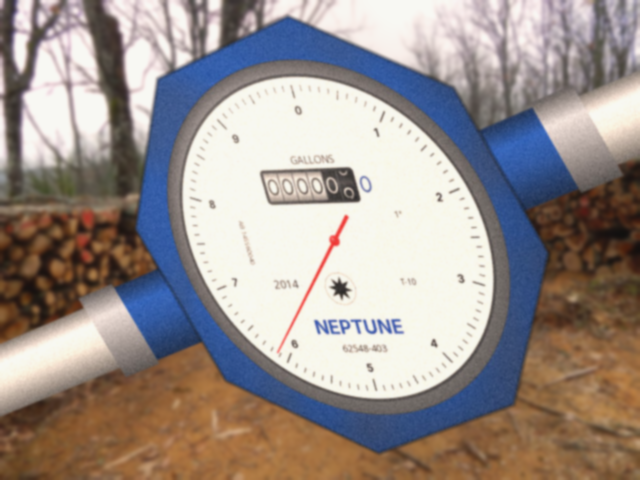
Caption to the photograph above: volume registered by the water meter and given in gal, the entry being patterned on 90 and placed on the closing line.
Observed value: 86.1
